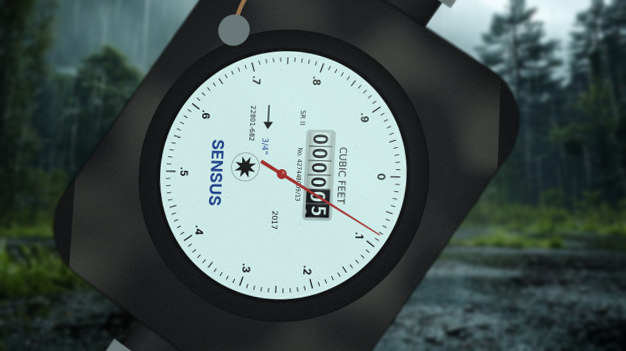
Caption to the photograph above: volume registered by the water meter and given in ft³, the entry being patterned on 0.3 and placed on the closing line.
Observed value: 5.08
